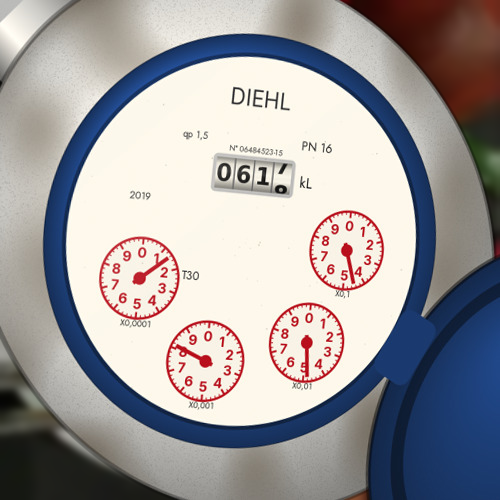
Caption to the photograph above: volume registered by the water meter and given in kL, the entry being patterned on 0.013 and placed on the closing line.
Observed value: 617.4481
